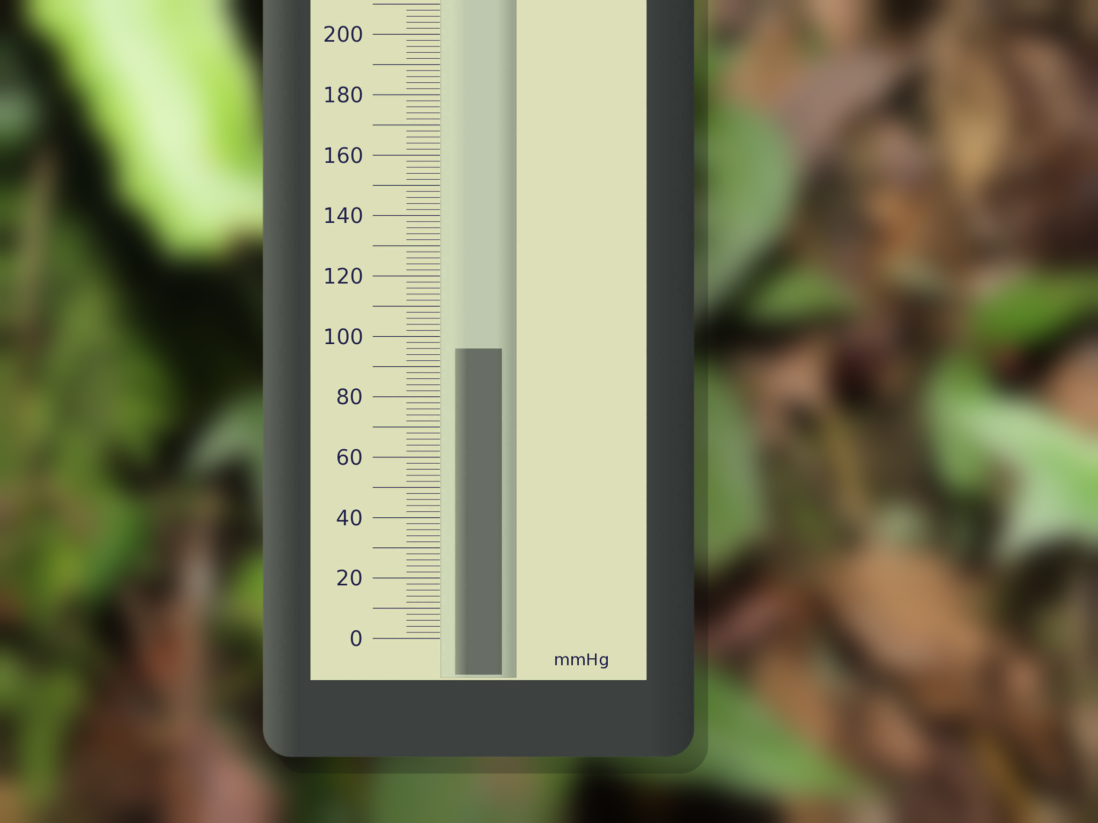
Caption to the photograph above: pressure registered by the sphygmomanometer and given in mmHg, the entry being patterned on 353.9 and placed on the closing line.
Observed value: 96
